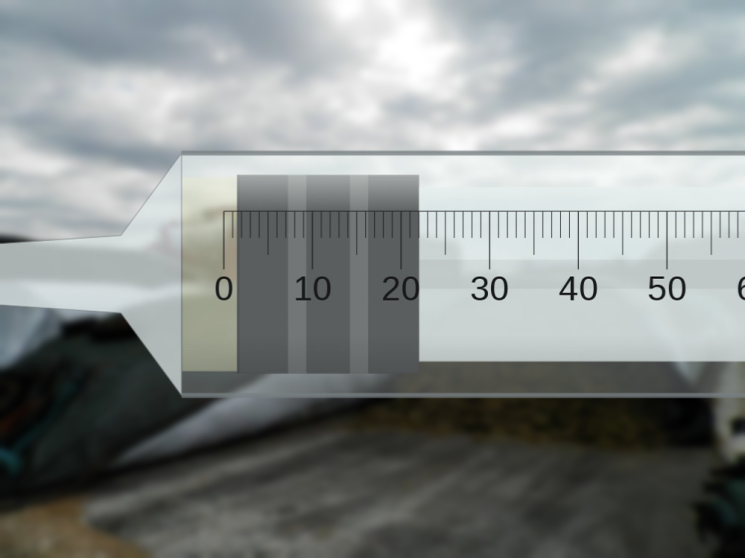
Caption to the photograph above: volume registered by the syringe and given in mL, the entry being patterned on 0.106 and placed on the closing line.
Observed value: 1.5
